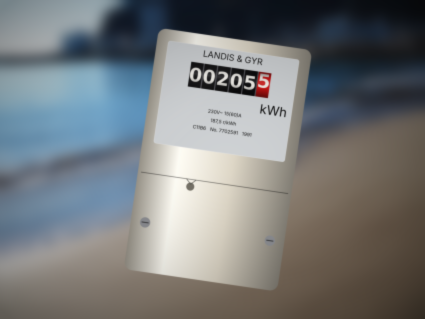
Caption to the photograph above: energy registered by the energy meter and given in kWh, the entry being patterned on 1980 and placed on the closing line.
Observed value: 205.5
